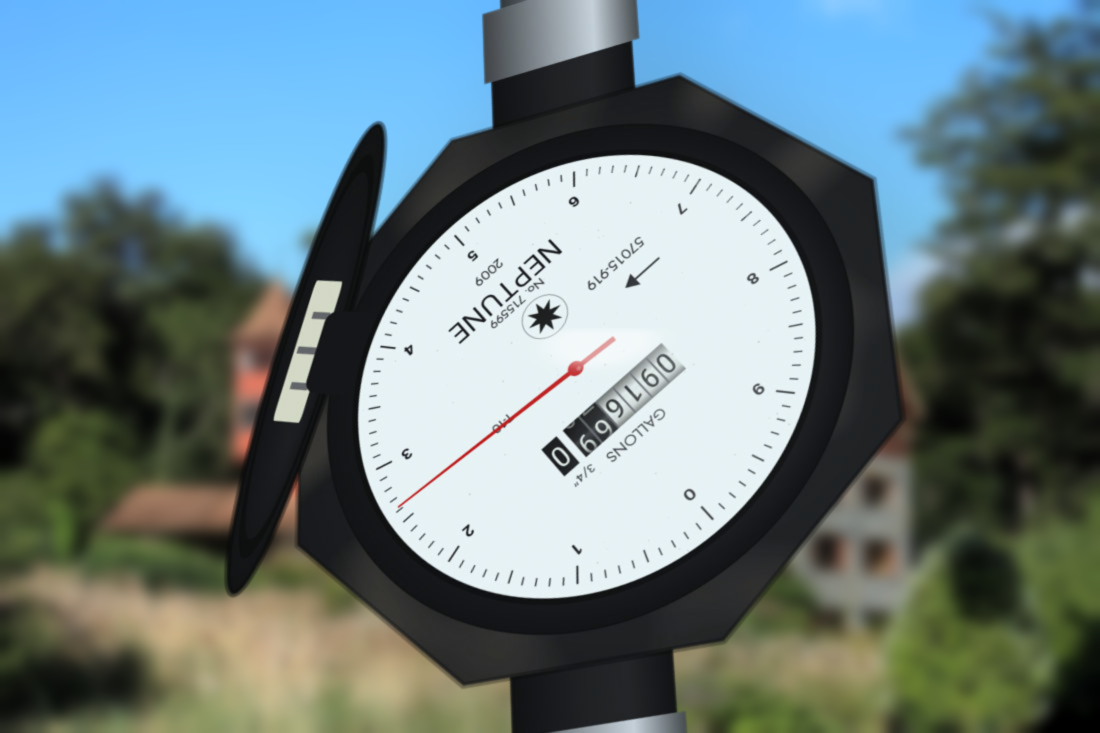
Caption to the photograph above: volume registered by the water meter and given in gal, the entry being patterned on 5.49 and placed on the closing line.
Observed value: 916692.6
